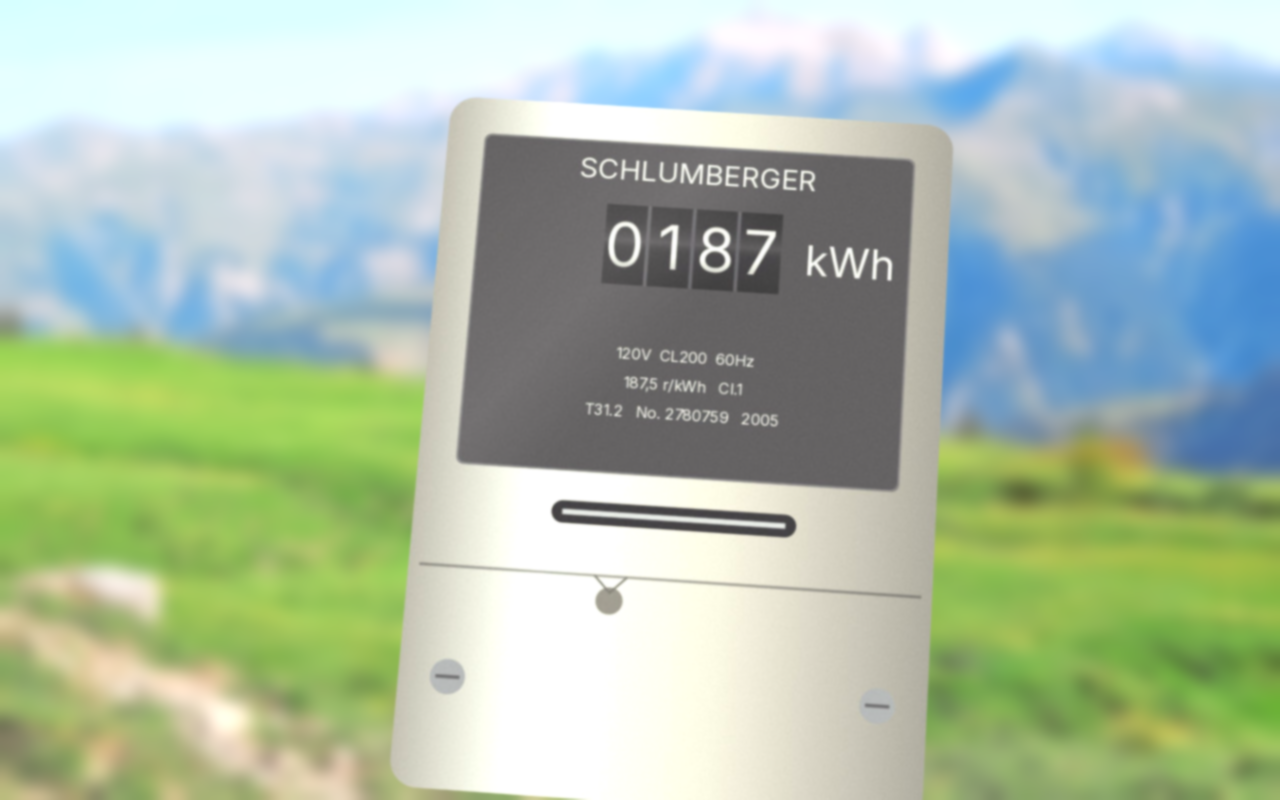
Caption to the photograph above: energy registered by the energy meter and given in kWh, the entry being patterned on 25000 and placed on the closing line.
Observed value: 187
